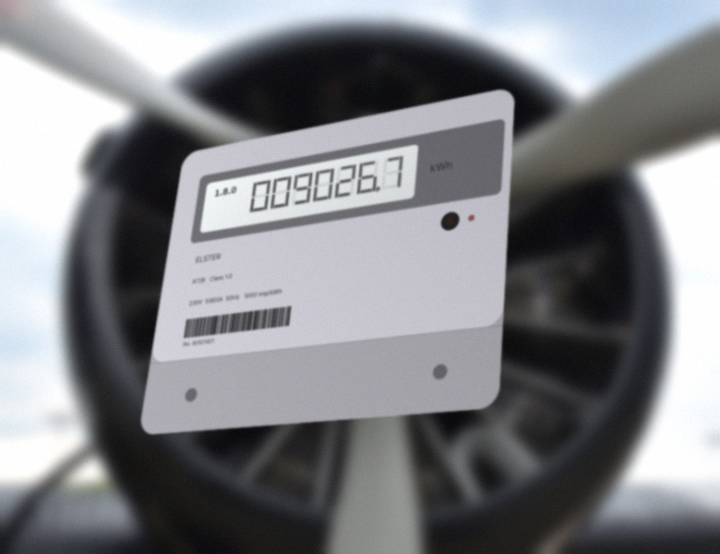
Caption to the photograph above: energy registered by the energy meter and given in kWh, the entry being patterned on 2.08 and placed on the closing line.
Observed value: 9026.7
